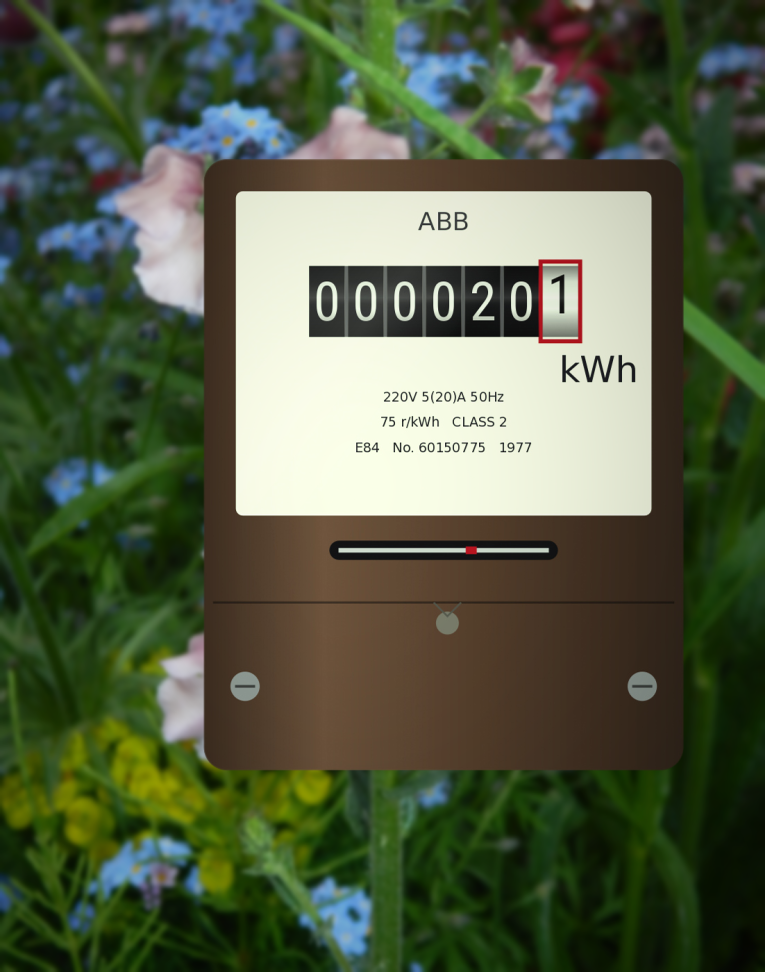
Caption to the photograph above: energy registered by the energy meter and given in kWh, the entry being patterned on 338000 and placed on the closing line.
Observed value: 20.1
